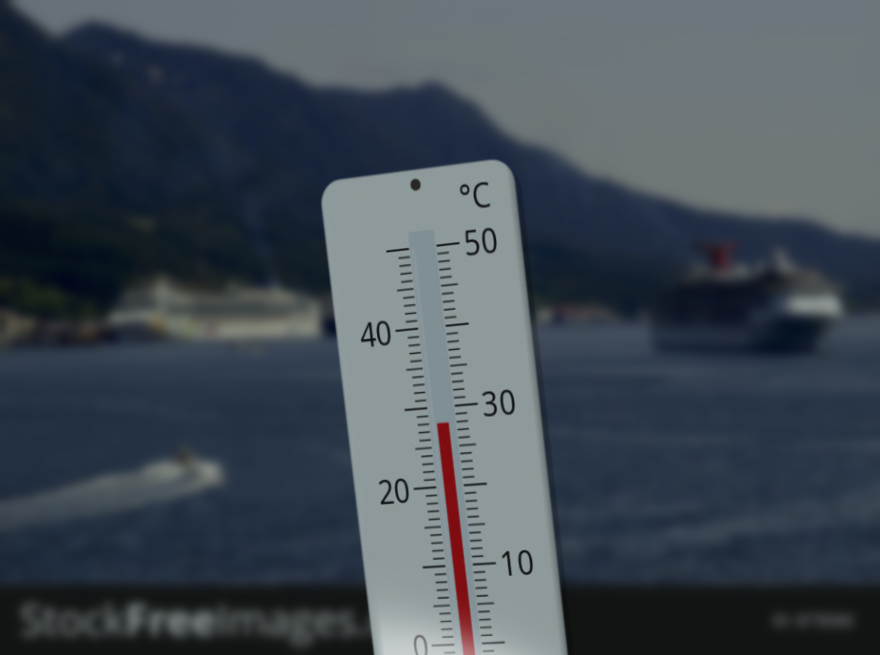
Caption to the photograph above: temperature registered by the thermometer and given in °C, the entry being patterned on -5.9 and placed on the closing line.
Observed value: 28
